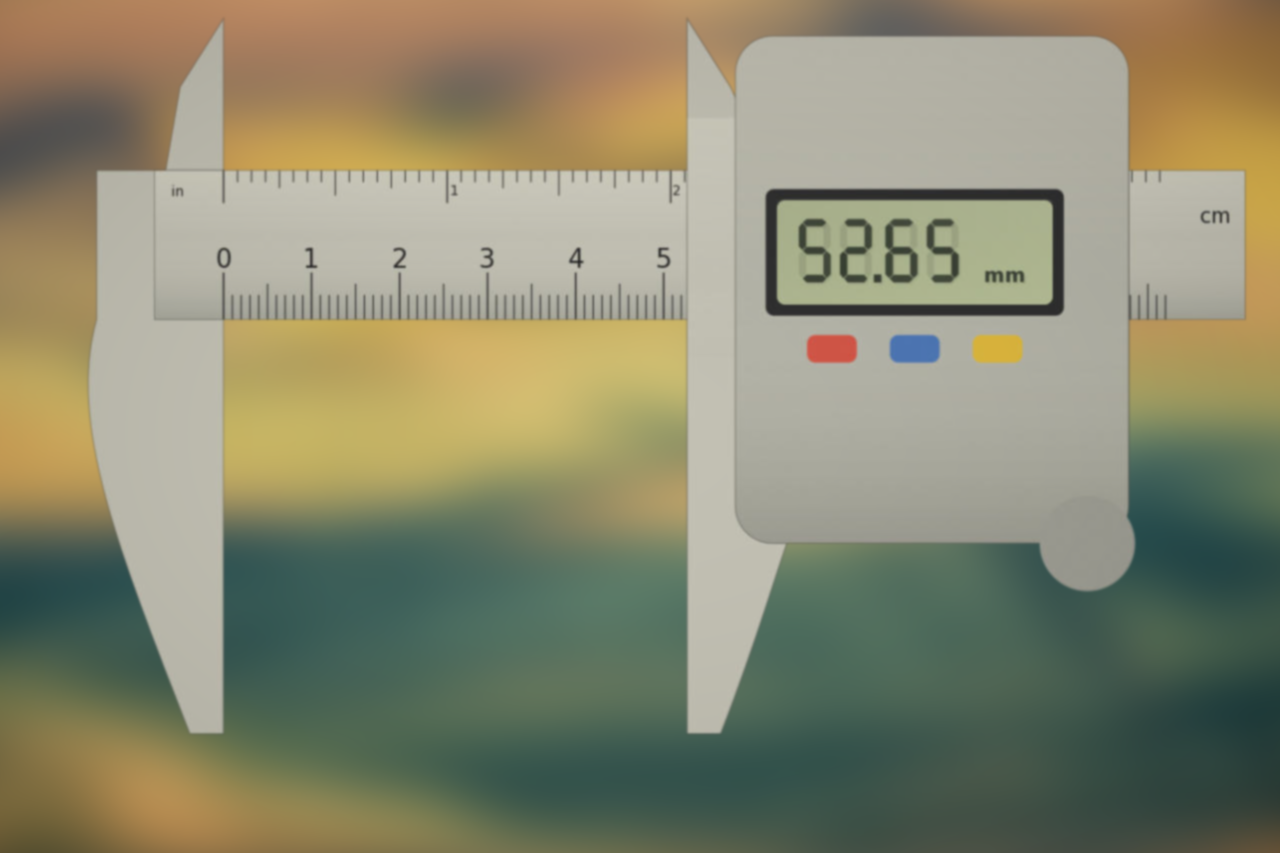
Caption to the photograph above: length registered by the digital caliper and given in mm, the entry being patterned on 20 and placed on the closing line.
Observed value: 52.65
